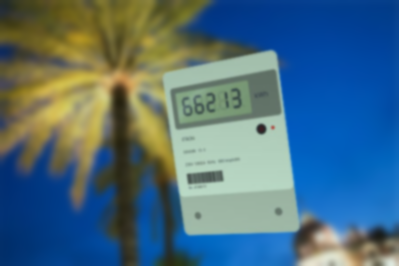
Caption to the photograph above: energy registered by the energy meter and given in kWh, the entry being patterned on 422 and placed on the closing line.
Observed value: 66213
